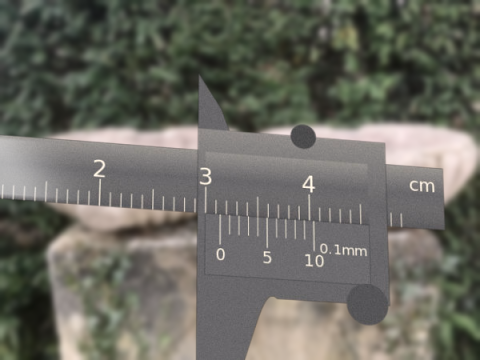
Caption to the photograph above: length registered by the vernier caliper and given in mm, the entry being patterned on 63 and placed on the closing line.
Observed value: 31.4
